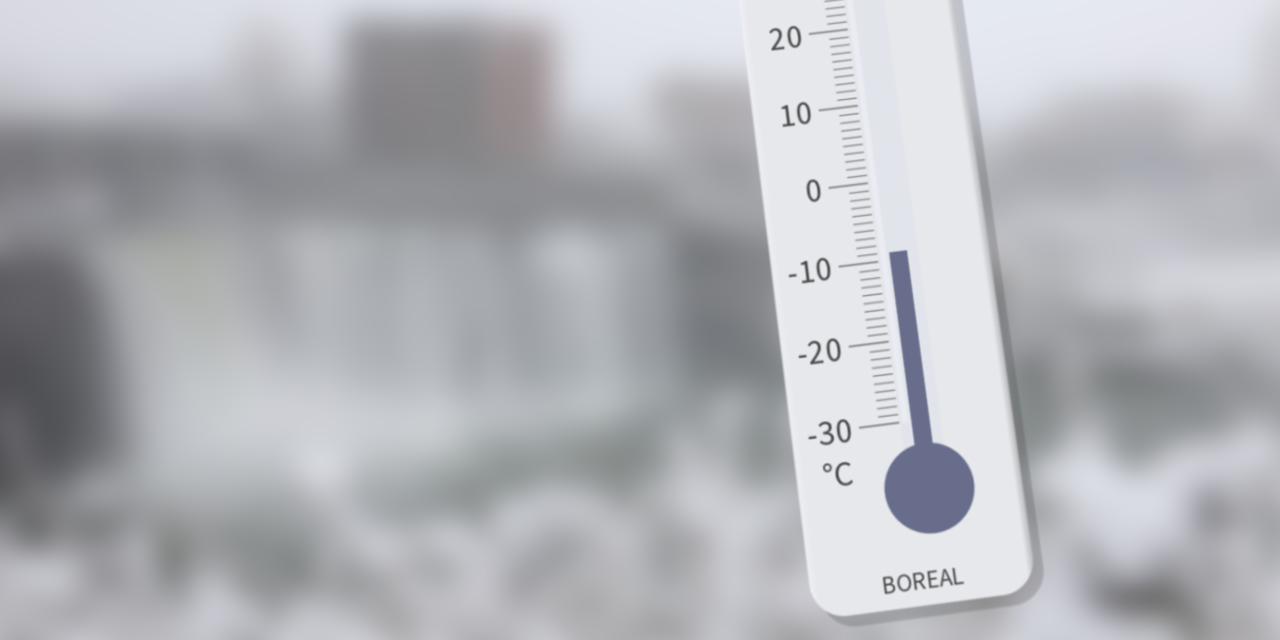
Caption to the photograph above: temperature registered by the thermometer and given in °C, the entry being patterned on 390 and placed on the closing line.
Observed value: -9
